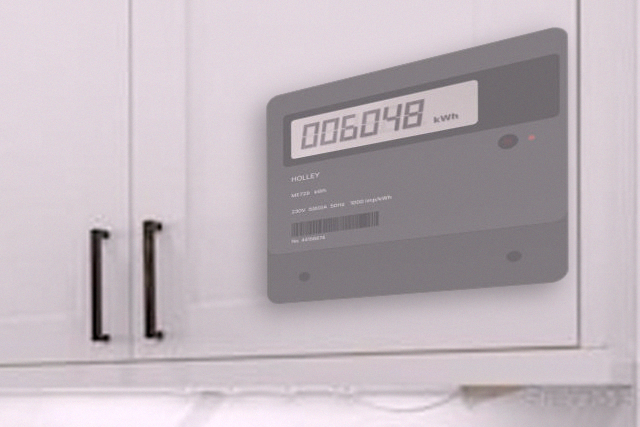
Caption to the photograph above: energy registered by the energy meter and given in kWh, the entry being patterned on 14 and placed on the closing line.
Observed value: 6048
